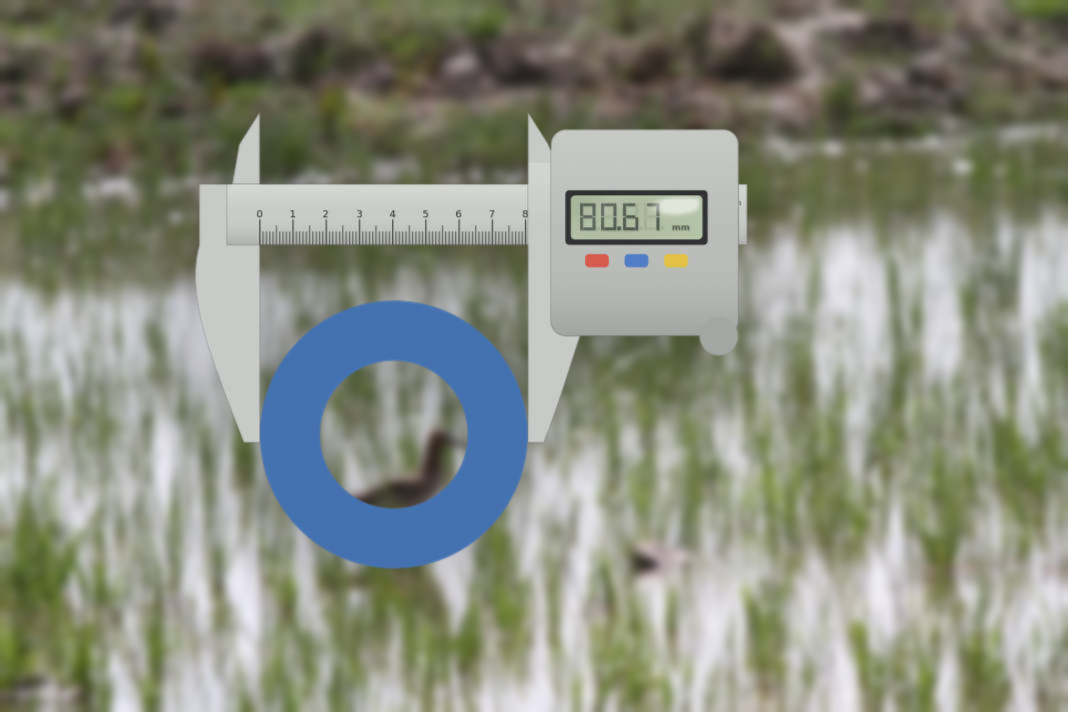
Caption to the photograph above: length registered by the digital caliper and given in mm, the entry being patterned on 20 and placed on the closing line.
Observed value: 80.67
